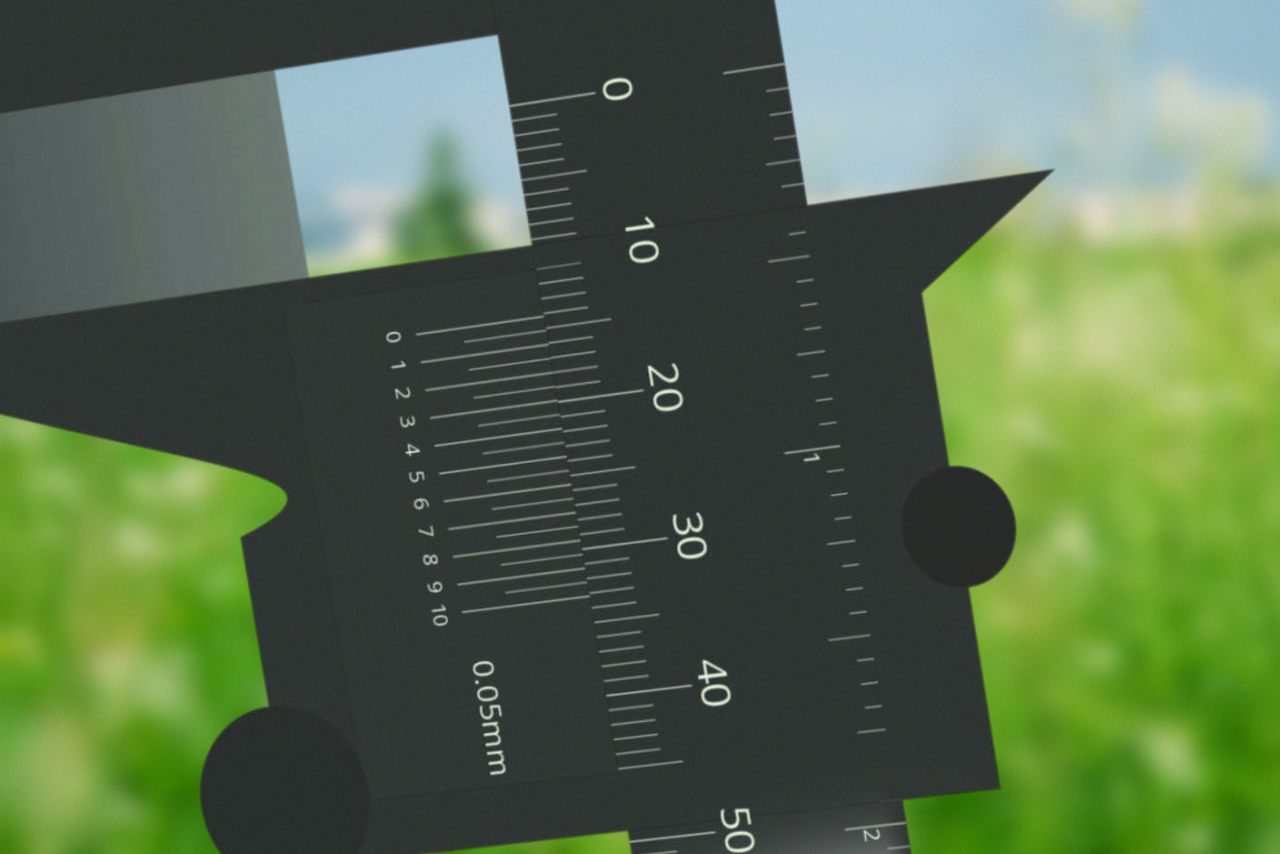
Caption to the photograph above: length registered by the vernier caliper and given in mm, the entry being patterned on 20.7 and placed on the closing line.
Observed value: 14.2
